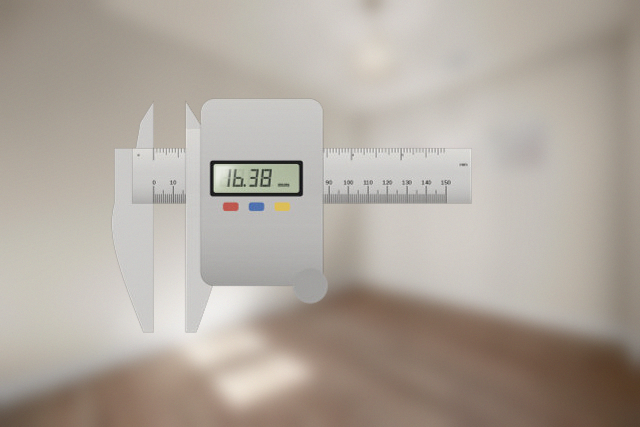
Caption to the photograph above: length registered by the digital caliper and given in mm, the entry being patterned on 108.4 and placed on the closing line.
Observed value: 16.38
